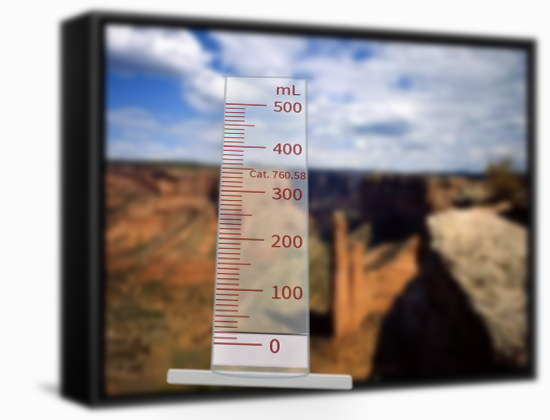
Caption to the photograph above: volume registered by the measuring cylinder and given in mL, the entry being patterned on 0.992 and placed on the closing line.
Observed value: 20
